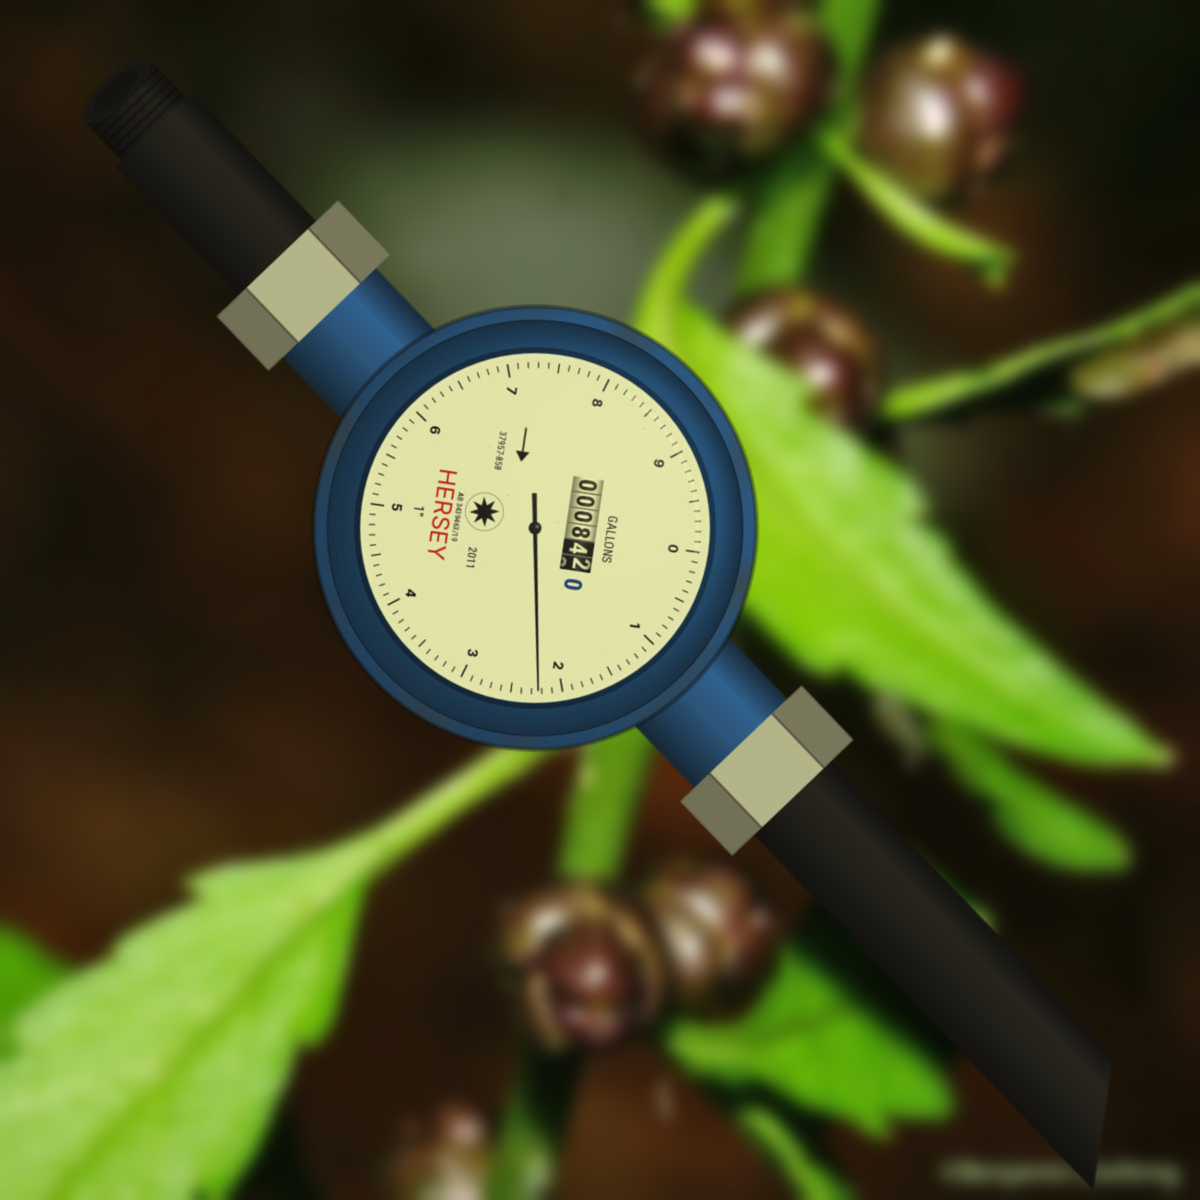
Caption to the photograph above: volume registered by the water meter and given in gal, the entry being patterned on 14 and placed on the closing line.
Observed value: 8422.2
